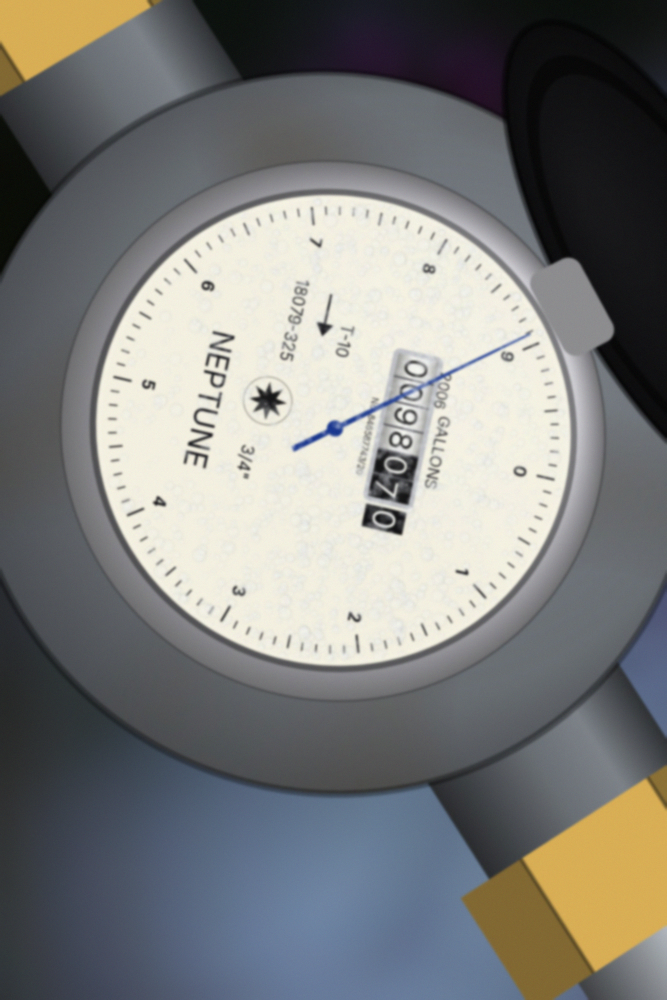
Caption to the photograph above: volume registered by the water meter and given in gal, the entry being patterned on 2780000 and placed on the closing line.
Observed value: 98068.9
